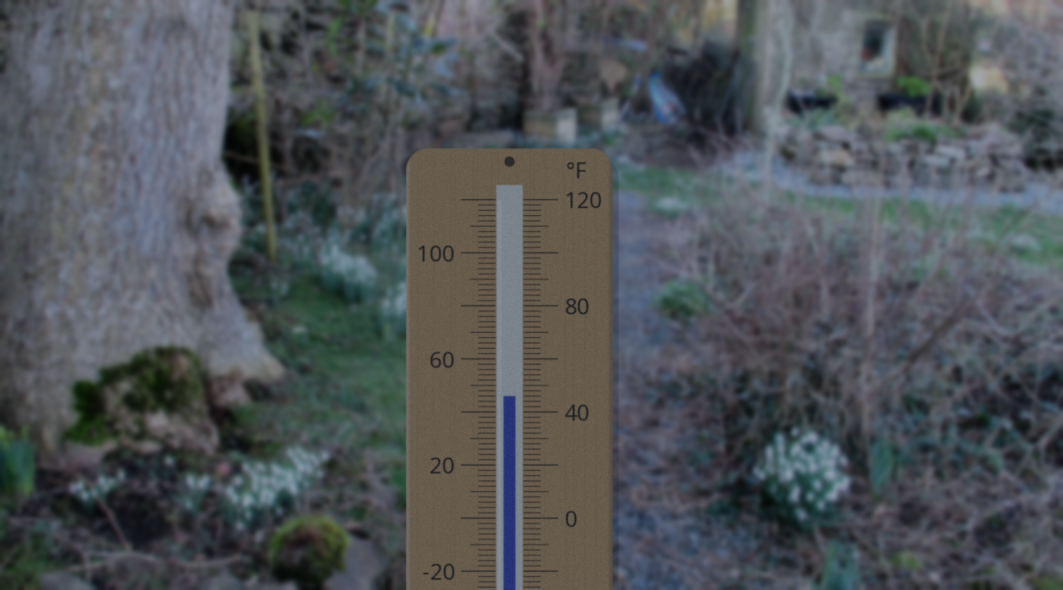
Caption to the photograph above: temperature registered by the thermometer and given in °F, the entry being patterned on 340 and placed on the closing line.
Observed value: 46
